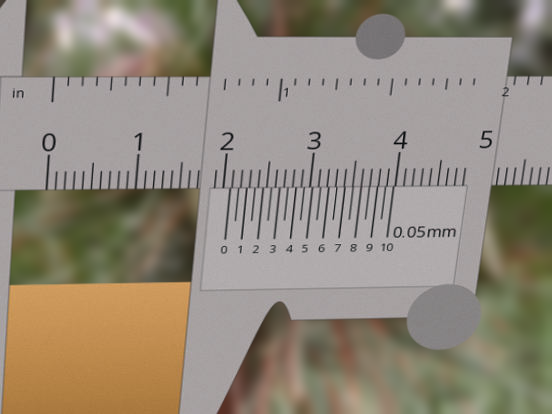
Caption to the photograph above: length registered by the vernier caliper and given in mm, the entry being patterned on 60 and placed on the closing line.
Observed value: 20.8
